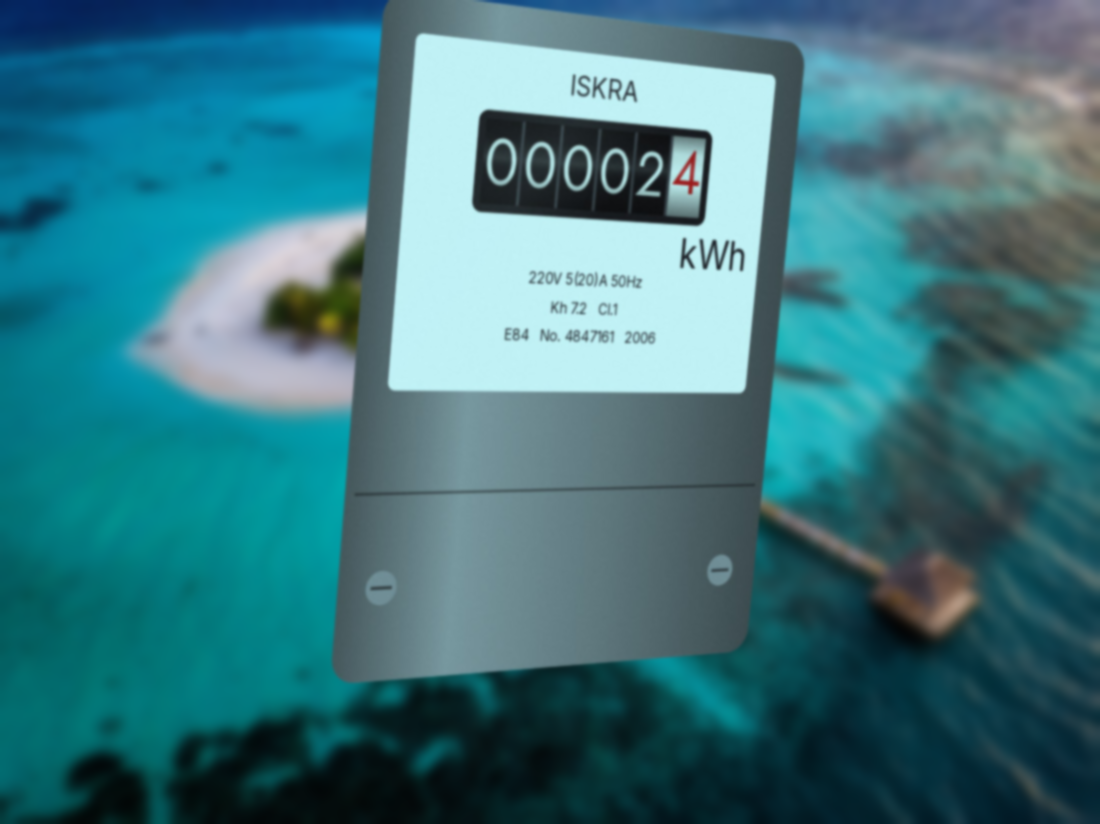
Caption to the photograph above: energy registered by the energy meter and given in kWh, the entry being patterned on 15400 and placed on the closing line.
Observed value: 2.4
